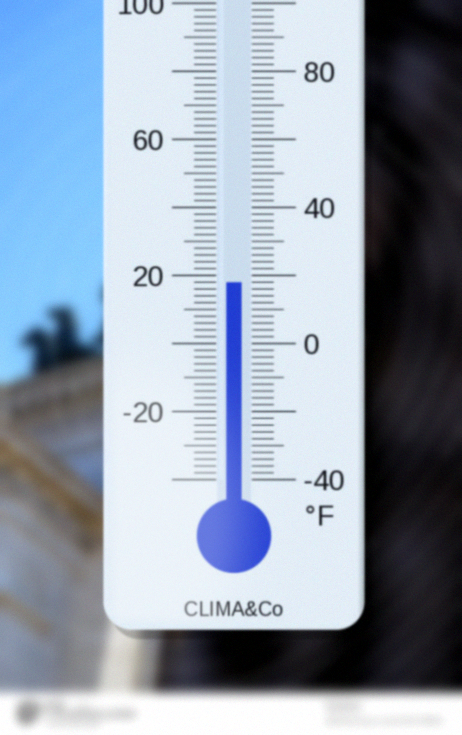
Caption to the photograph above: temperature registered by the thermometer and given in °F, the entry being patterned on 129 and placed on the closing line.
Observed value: 18
